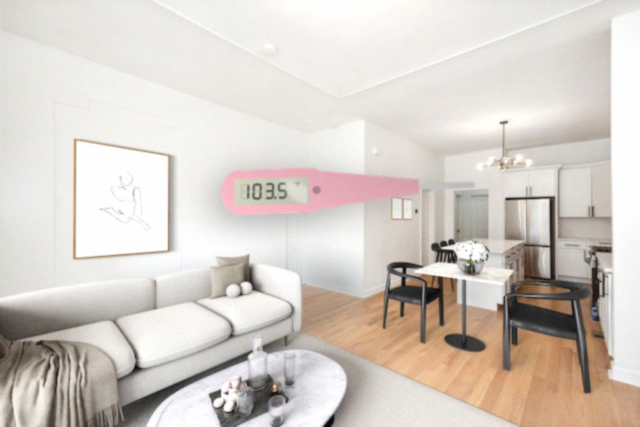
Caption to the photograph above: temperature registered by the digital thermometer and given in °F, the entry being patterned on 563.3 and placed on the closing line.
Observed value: 103.5
